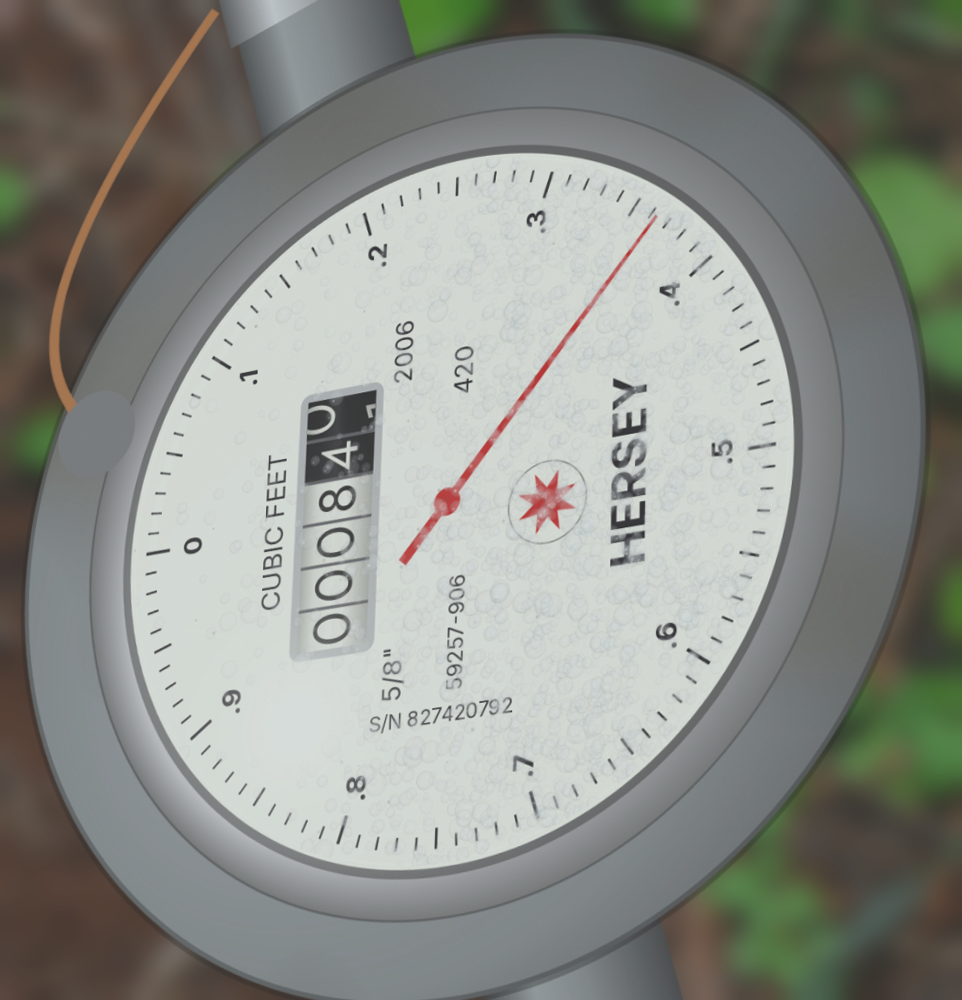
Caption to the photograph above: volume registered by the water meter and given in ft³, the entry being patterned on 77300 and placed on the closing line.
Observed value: 840.36
